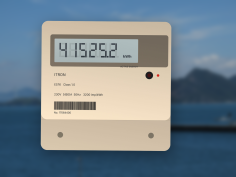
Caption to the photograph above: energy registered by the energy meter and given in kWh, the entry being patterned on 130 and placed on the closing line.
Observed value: 41525.2
